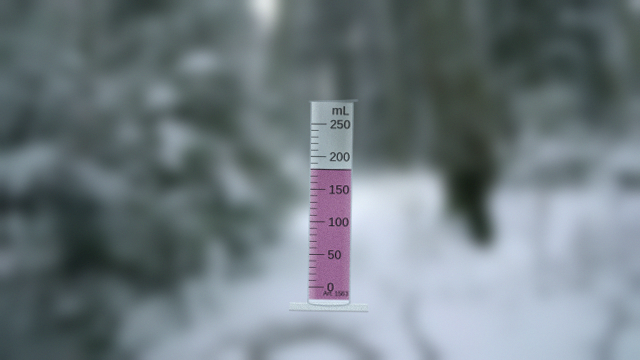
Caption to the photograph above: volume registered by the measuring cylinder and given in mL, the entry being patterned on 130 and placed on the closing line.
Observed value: 180
